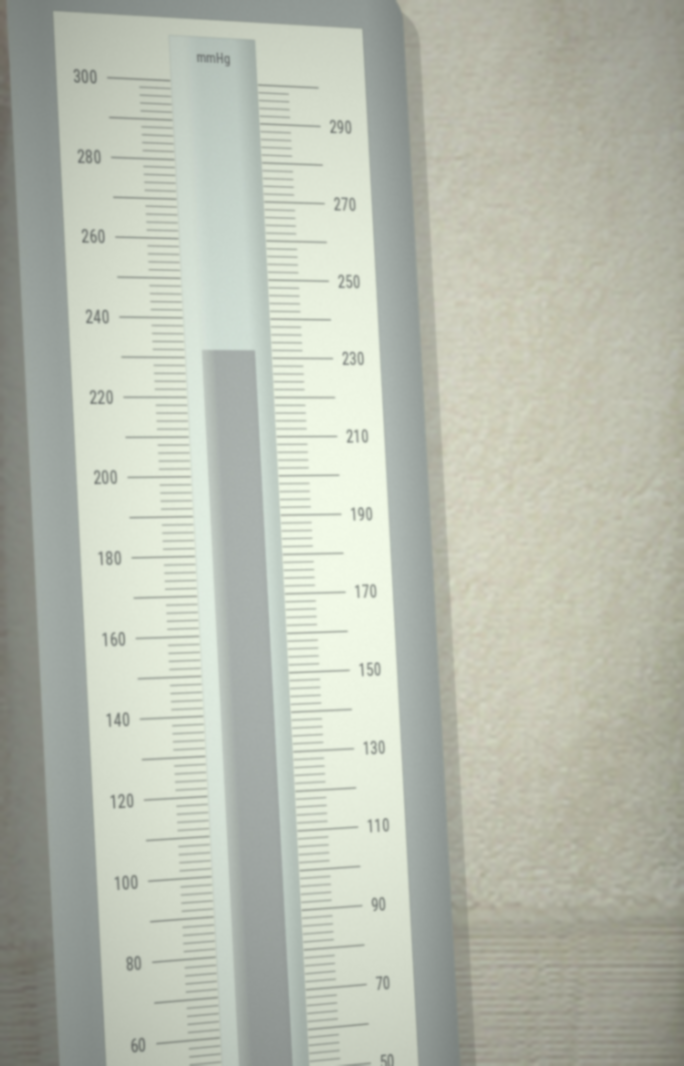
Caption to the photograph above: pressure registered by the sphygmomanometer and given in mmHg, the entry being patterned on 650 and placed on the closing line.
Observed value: 232
